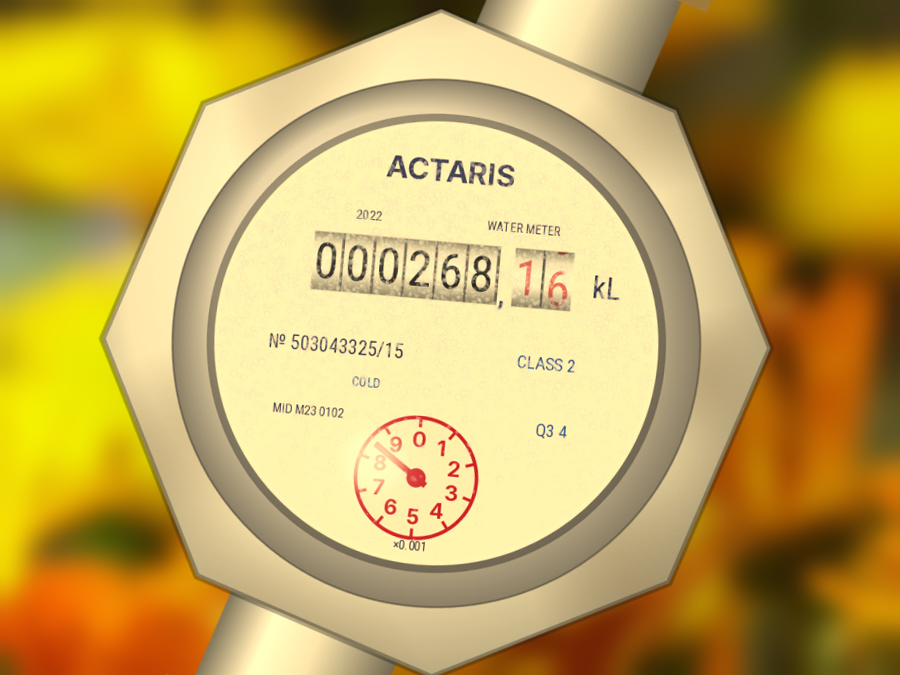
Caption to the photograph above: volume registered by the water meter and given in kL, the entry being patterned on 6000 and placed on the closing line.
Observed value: 268.158
